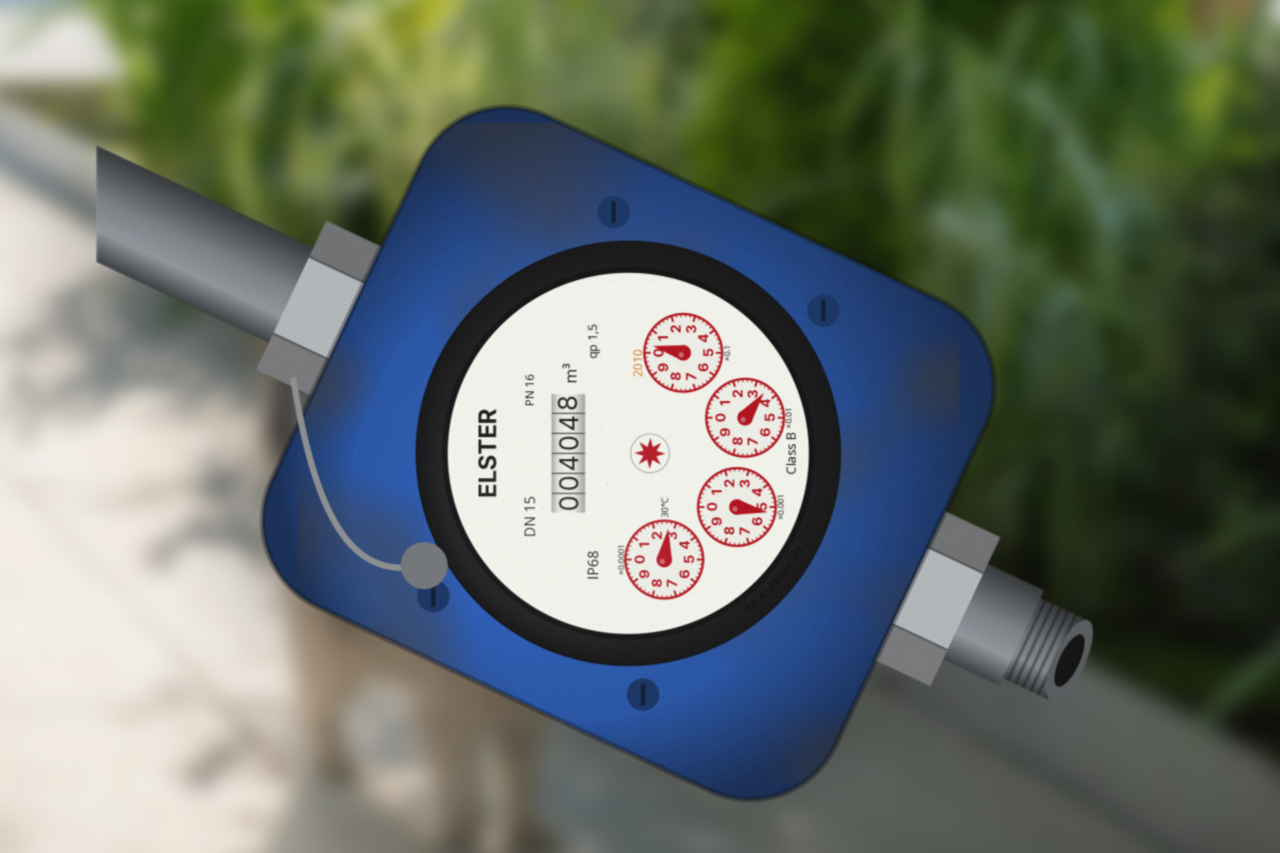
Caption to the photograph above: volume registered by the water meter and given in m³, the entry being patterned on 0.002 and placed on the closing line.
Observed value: 4048.0352
